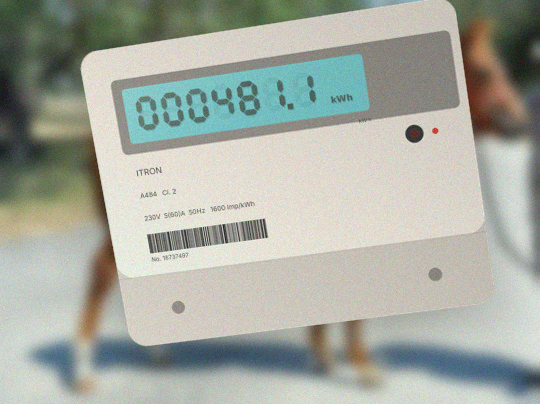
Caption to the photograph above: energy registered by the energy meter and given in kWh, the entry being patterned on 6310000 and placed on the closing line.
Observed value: 481.1
